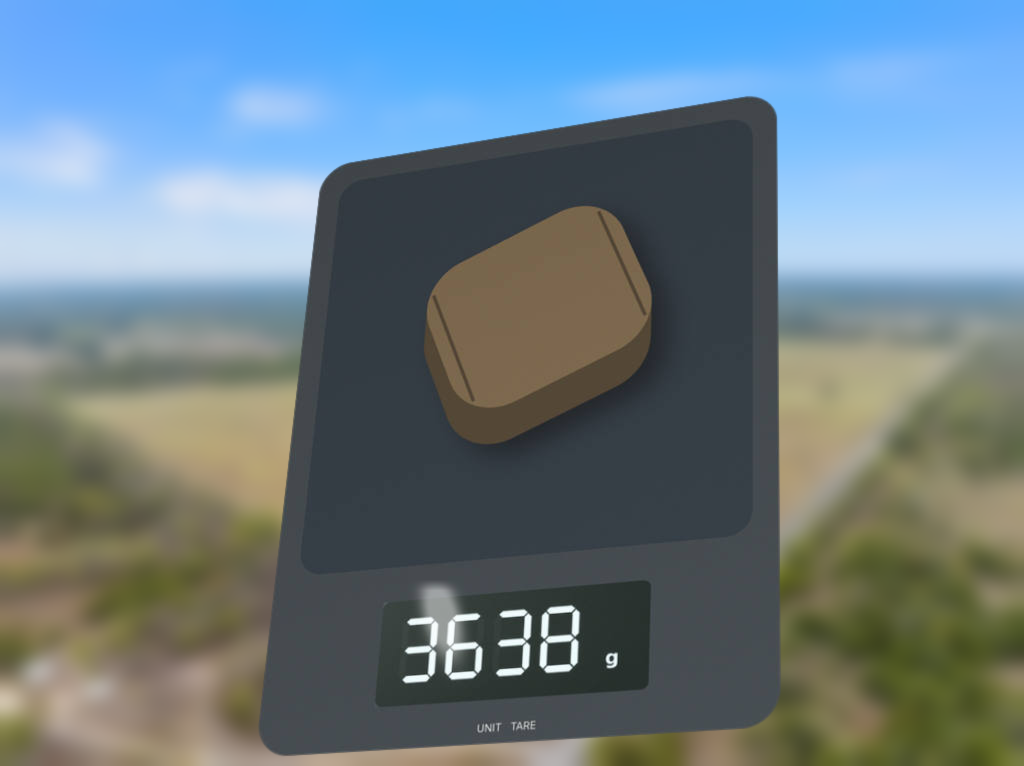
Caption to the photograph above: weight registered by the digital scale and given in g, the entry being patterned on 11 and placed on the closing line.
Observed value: 3638
